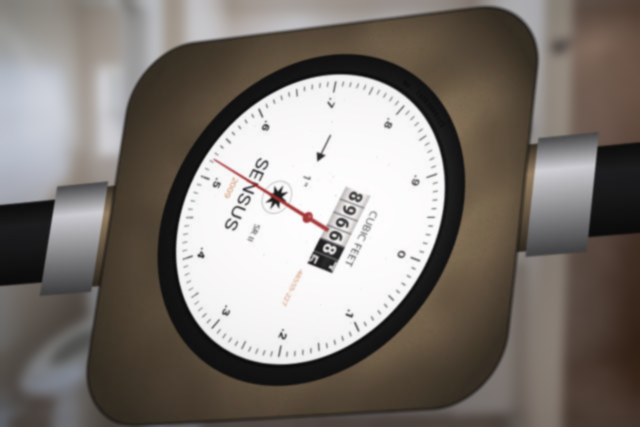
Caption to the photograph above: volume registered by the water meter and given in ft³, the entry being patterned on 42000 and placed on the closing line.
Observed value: 896684.52
